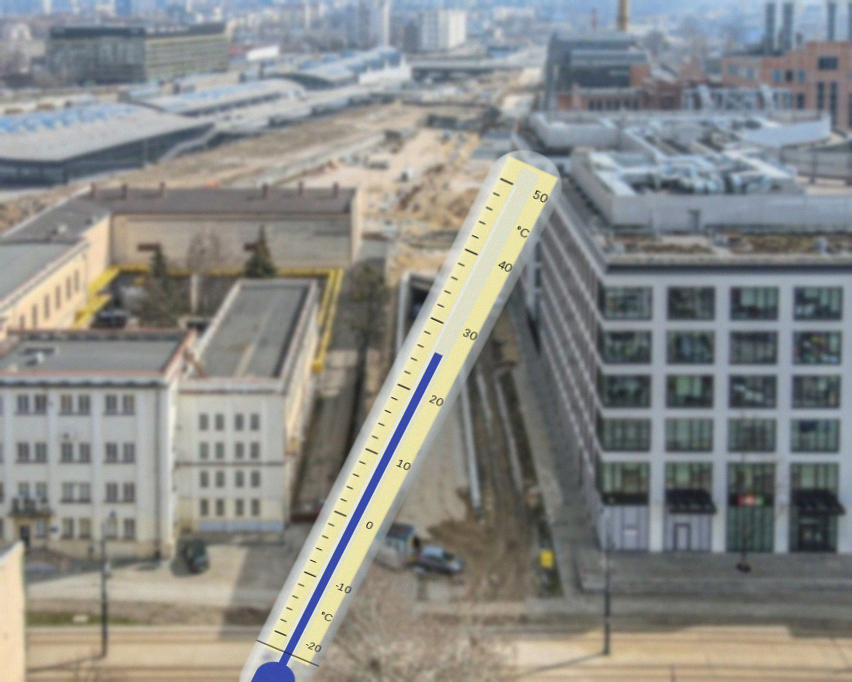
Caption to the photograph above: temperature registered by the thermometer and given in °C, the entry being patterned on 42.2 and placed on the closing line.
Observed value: 26
